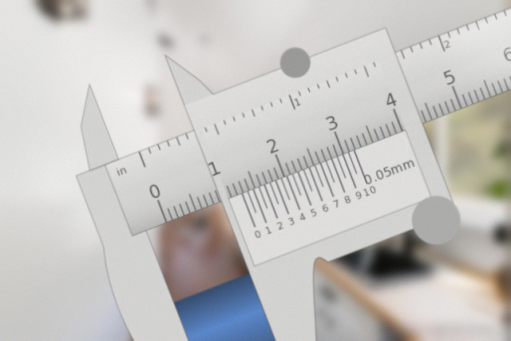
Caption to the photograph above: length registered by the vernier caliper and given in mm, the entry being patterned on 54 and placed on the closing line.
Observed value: 12.8
